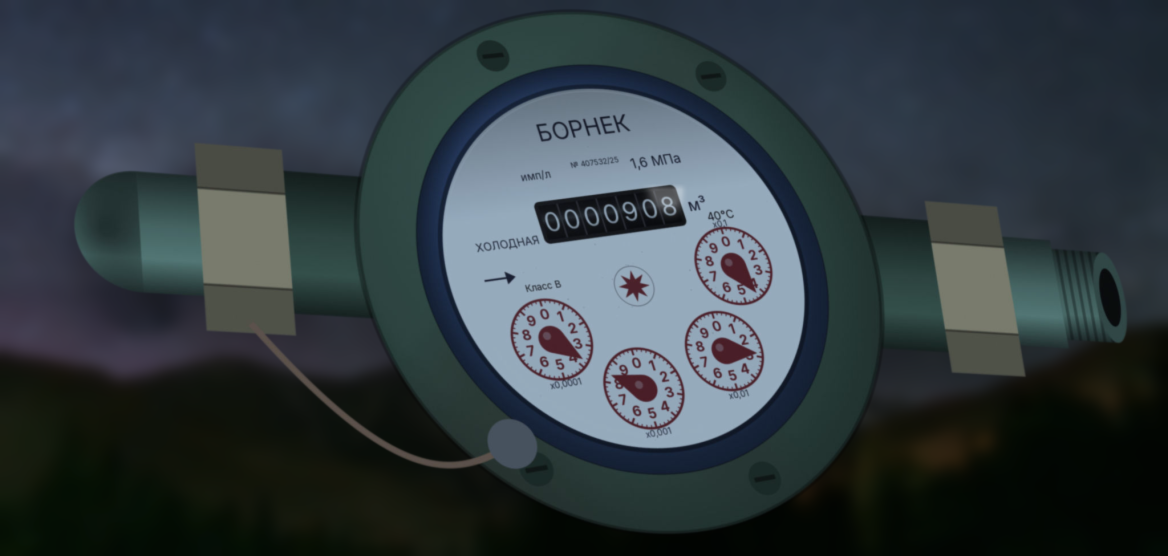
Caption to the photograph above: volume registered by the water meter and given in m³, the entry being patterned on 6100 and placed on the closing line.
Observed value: 908.4283
